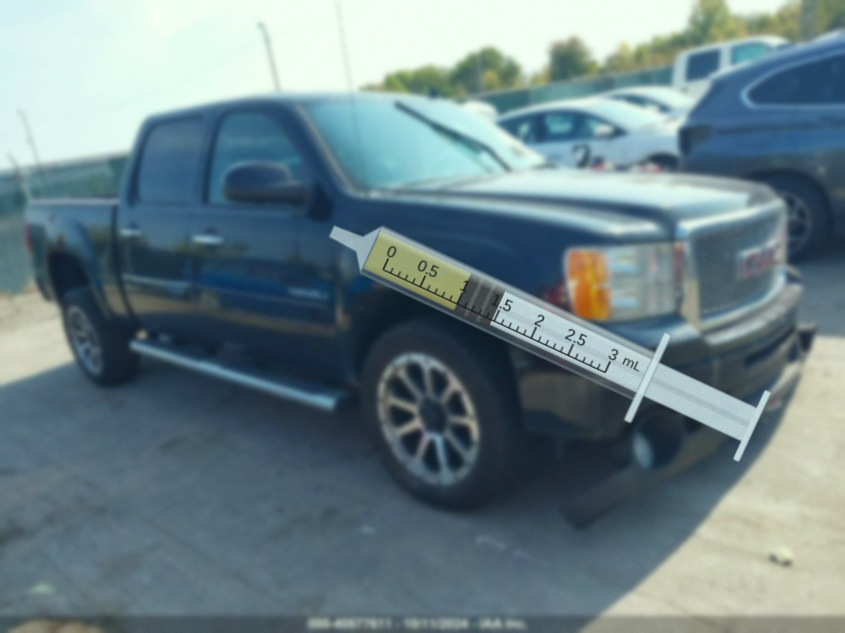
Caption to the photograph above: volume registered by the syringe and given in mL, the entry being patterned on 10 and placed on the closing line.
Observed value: 1
